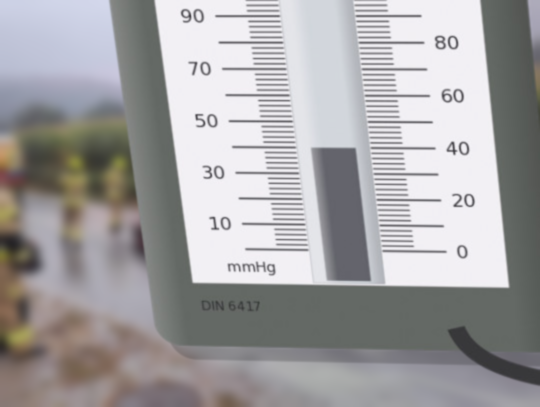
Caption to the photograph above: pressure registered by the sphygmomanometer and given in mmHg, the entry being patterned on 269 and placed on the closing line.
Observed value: 40
